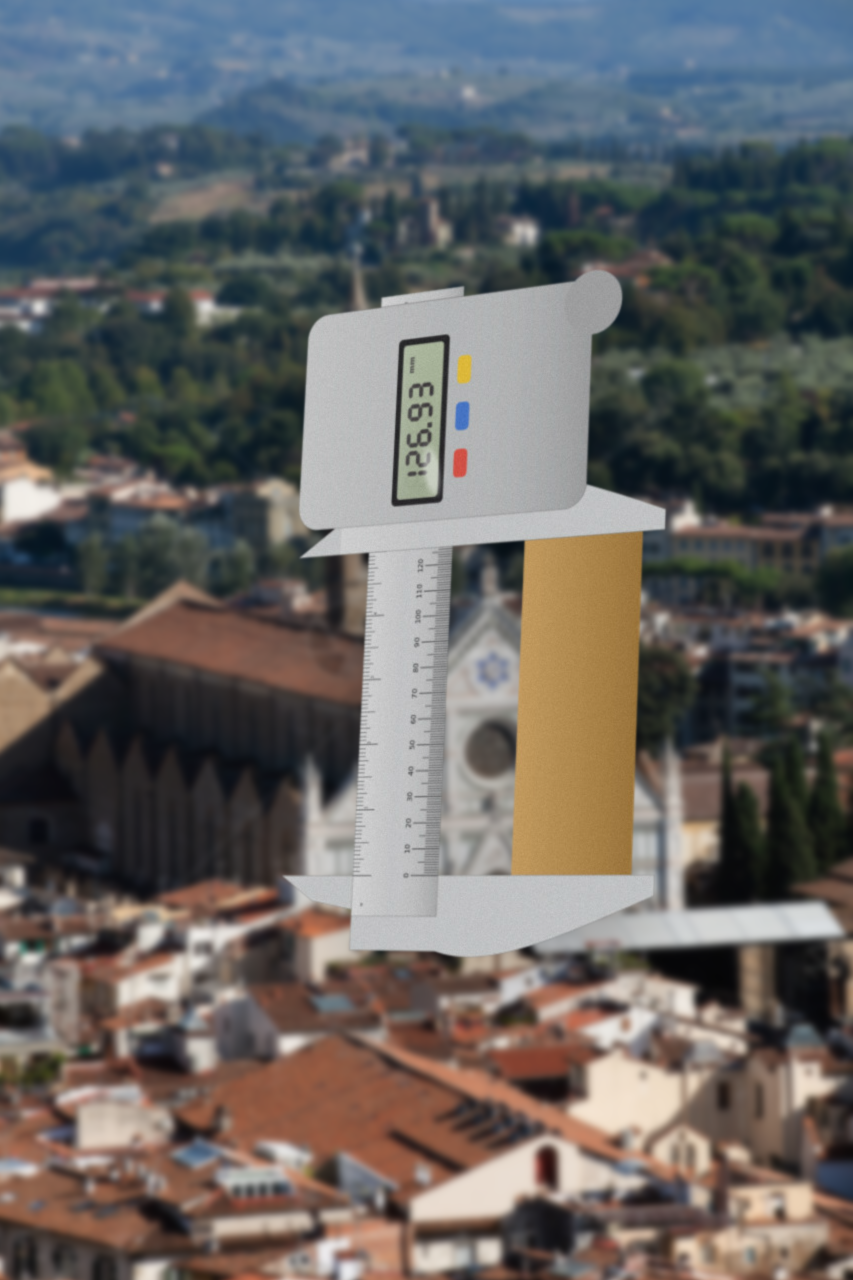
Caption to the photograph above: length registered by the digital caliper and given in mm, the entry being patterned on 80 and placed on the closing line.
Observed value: 126.93
